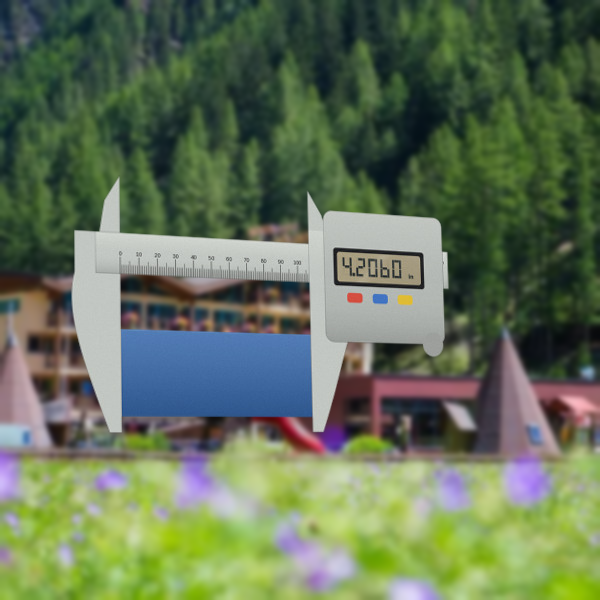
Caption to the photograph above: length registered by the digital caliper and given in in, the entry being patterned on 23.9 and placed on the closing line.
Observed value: 4.2060
